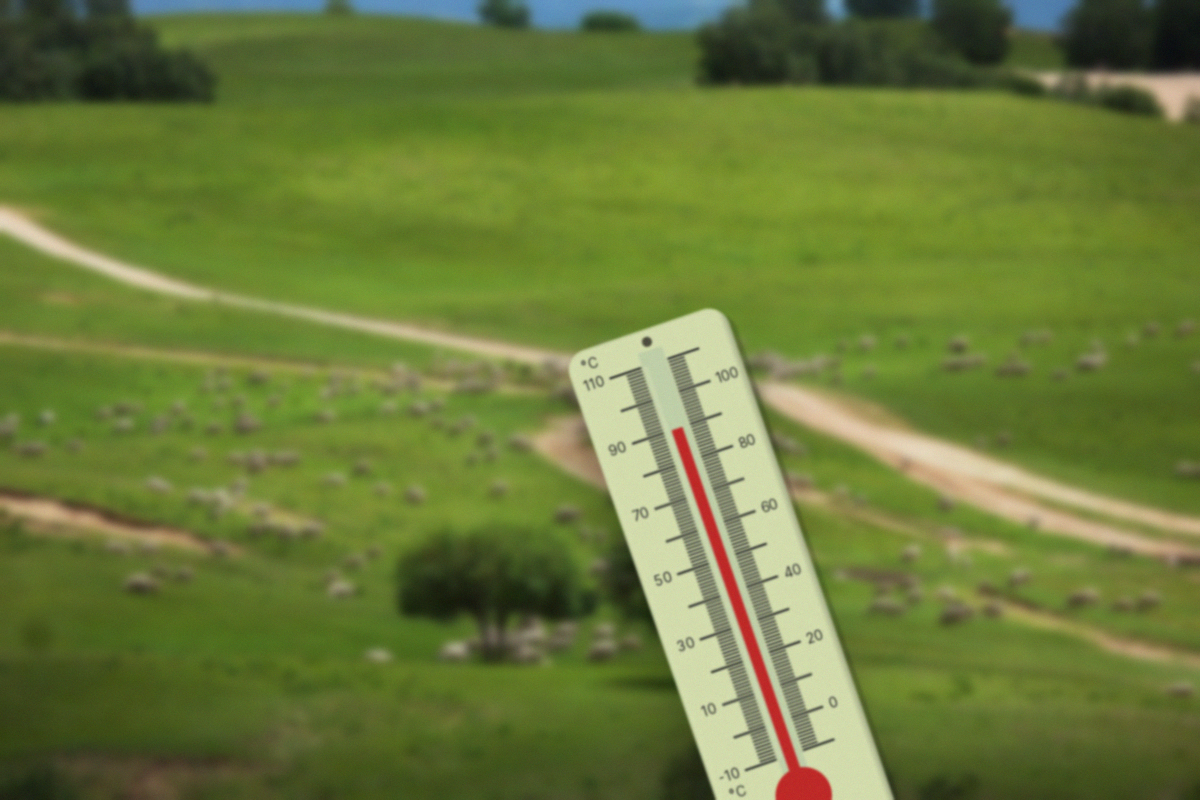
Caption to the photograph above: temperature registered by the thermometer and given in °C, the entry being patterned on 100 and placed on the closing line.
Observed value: 90
